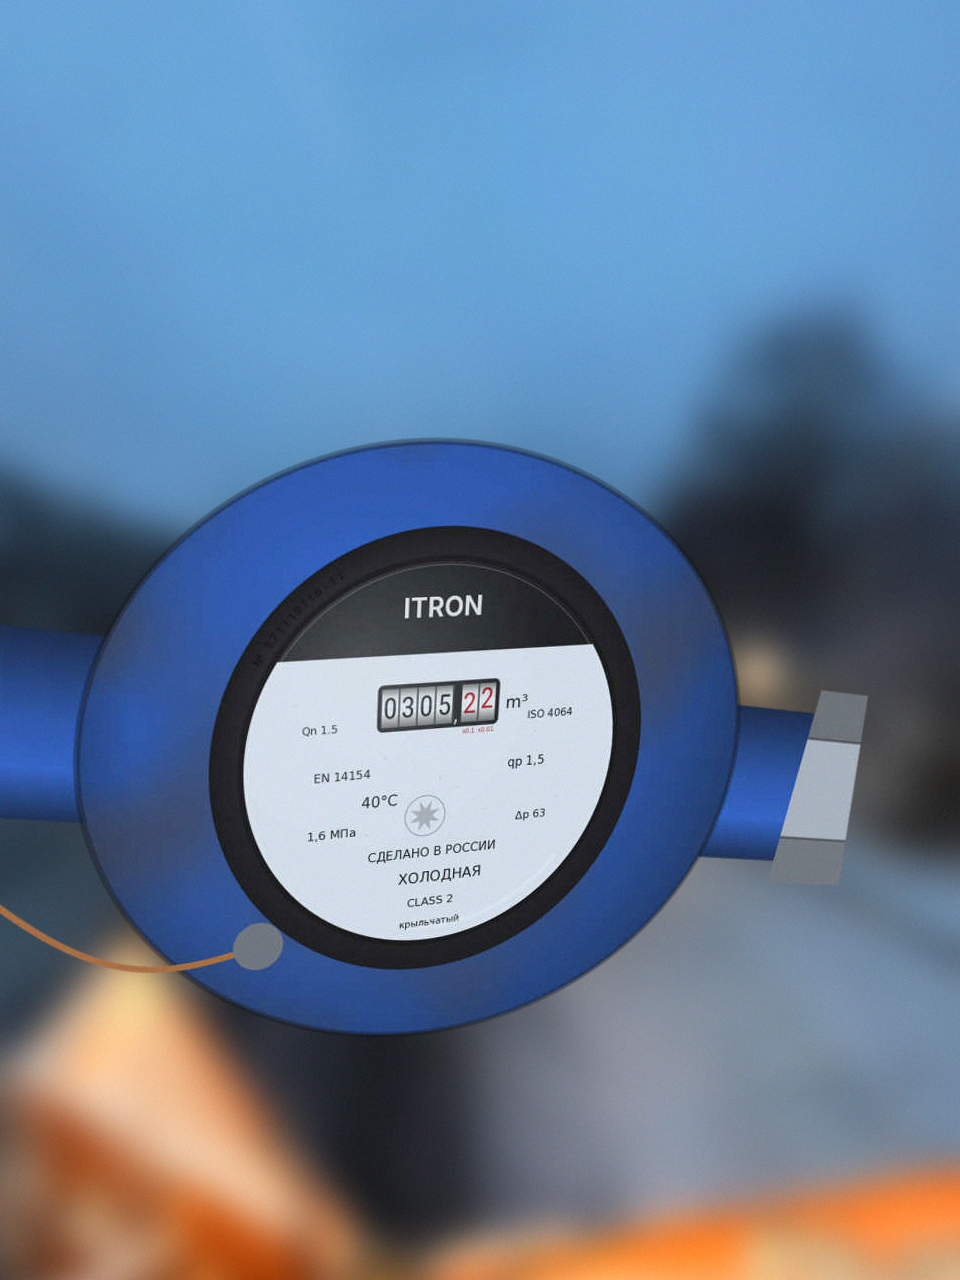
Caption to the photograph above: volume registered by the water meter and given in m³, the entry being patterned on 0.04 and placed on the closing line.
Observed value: 305.22
